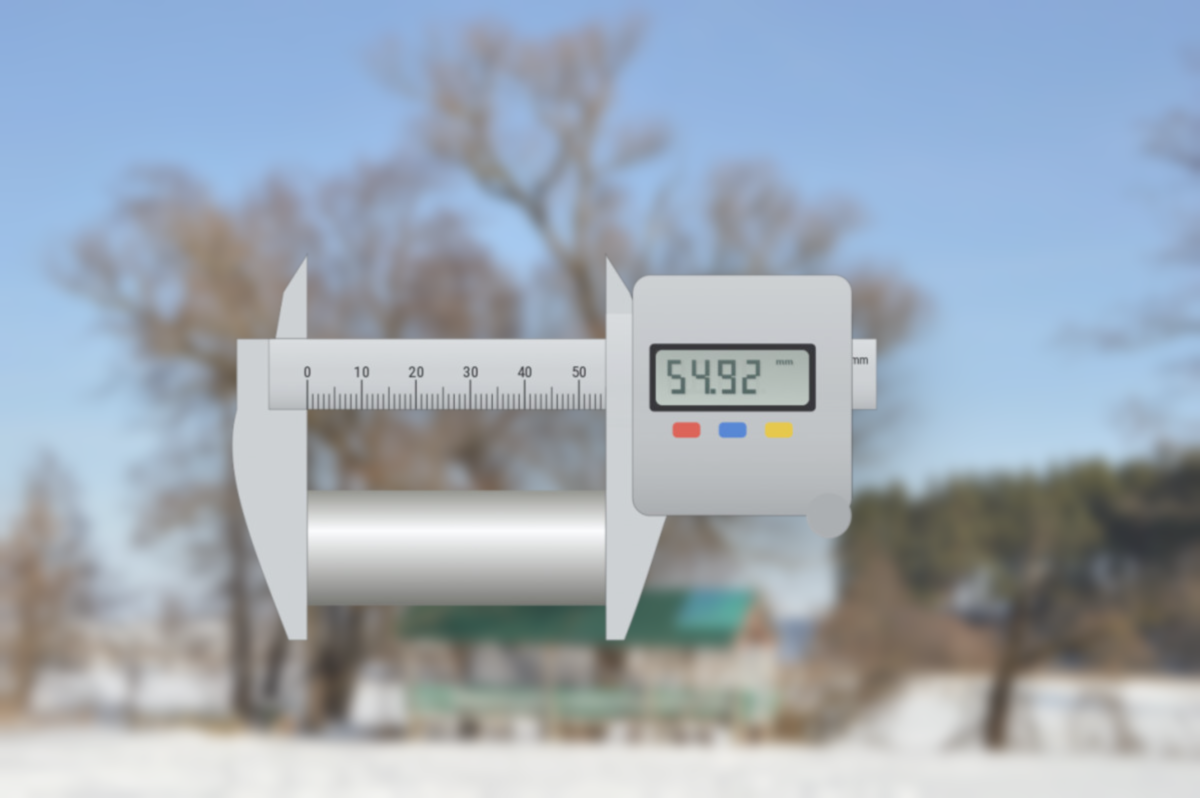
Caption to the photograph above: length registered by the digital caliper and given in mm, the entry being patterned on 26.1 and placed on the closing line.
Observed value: 54.92
